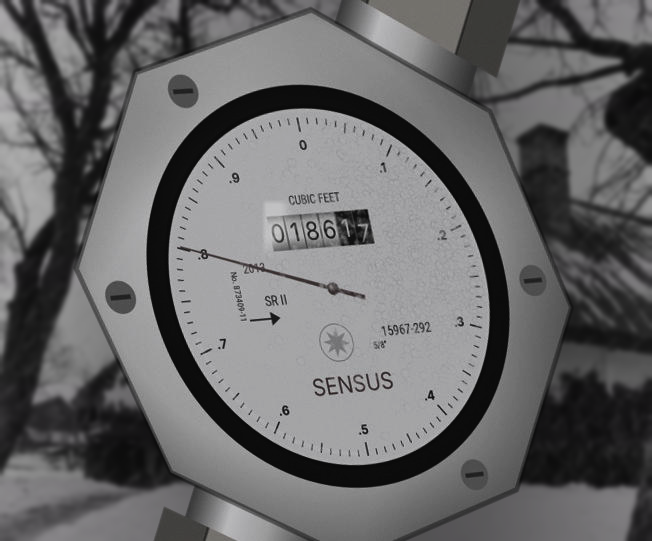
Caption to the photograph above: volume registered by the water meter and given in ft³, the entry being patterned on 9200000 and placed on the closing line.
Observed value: 18616.80
